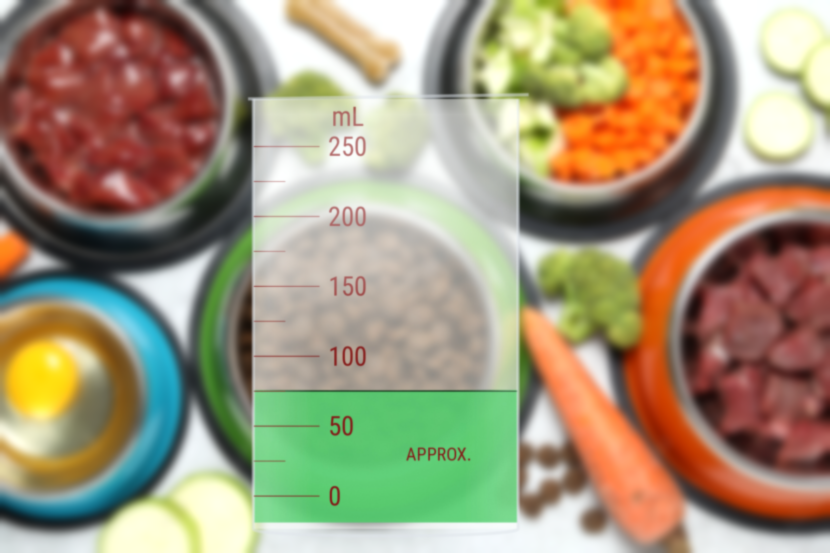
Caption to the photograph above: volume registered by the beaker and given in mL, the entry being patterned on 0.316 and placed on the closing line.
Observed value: 75
